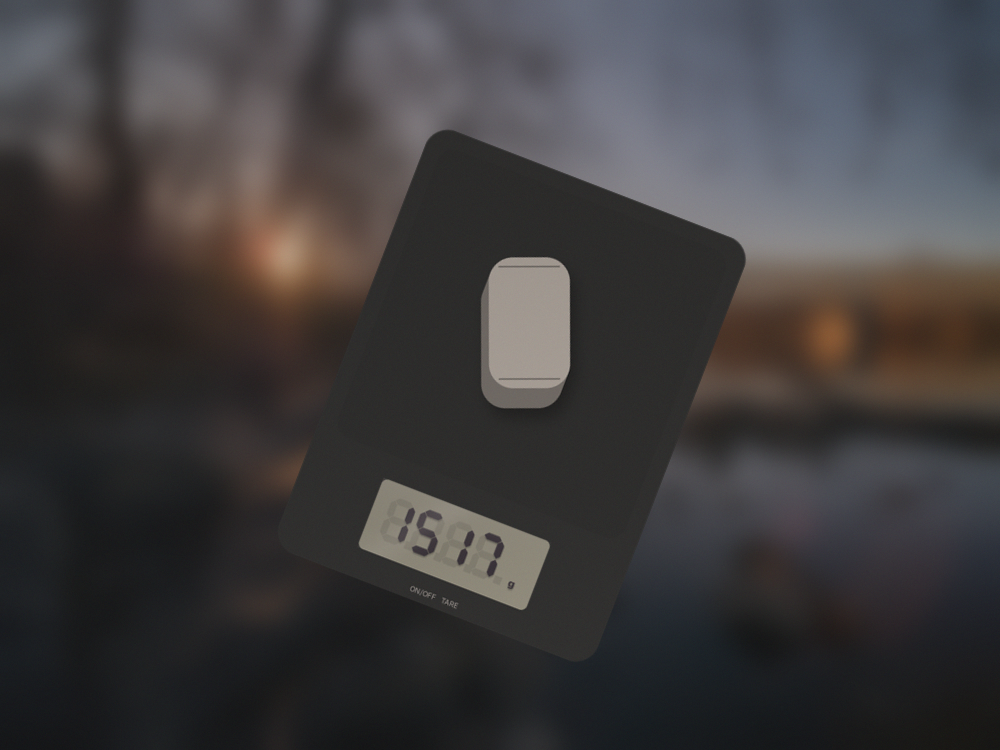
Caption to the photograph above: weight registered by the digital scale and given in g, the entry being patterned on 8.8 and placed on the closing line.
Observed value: 1517
